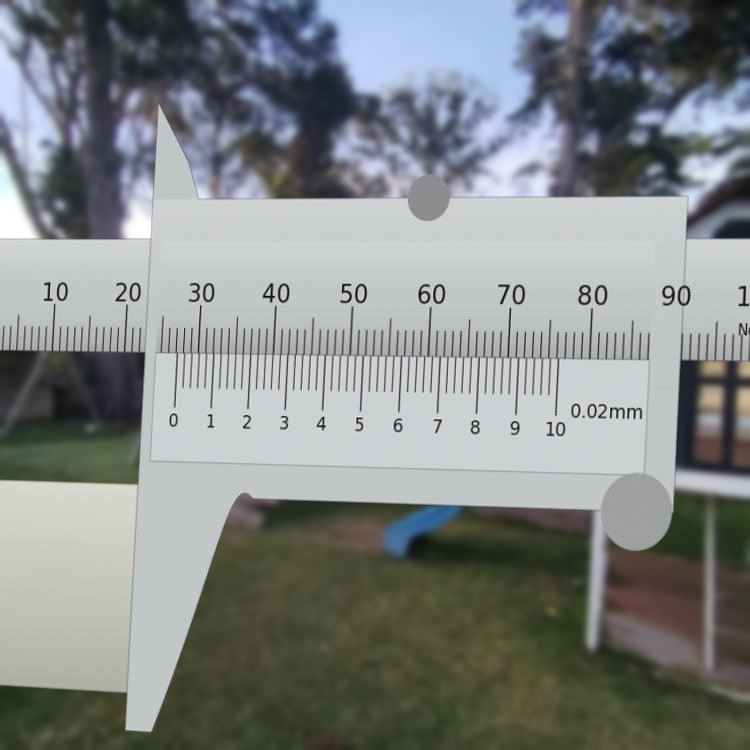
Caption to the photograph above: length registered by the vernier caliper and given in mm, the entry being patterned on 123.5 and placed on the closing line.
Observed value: 27.2
